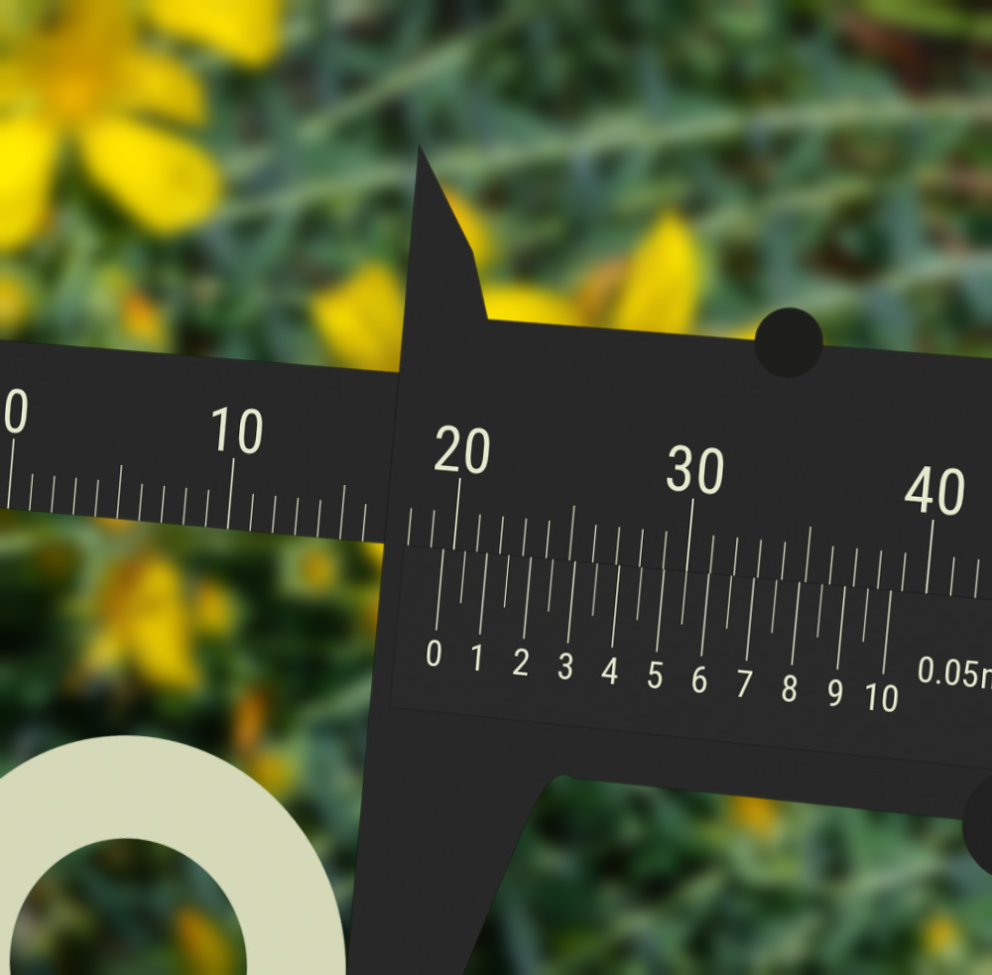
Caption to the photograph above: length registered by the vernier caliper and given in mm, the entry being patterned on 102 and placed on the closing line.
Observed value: 19.55
